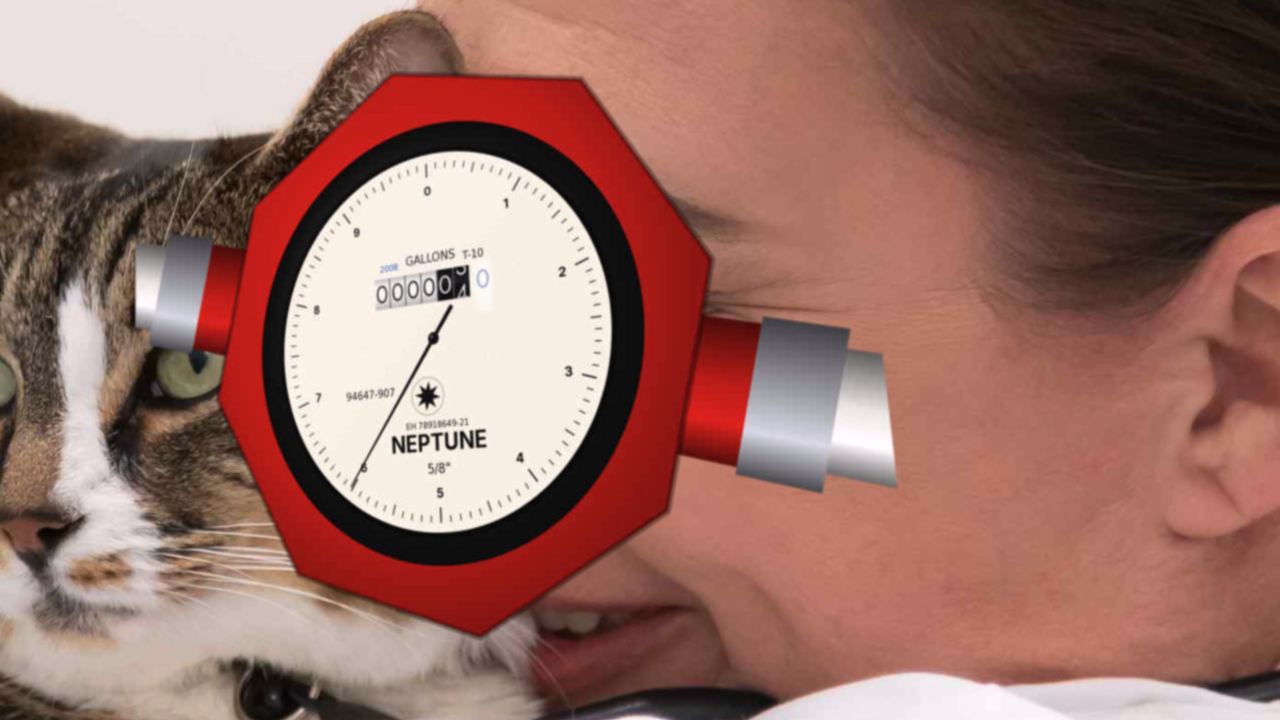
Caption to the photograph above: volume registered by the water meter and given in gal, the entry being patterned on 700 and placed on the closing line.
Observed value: 36.0
